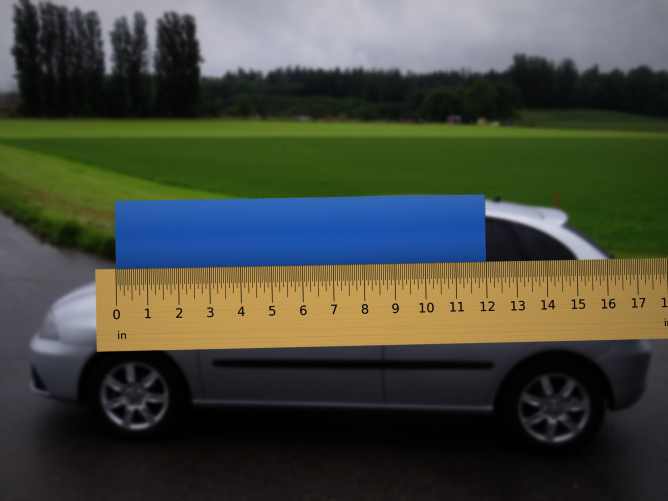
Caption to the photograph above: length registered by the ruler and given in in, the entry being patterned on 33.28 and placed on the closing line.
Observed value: 12
